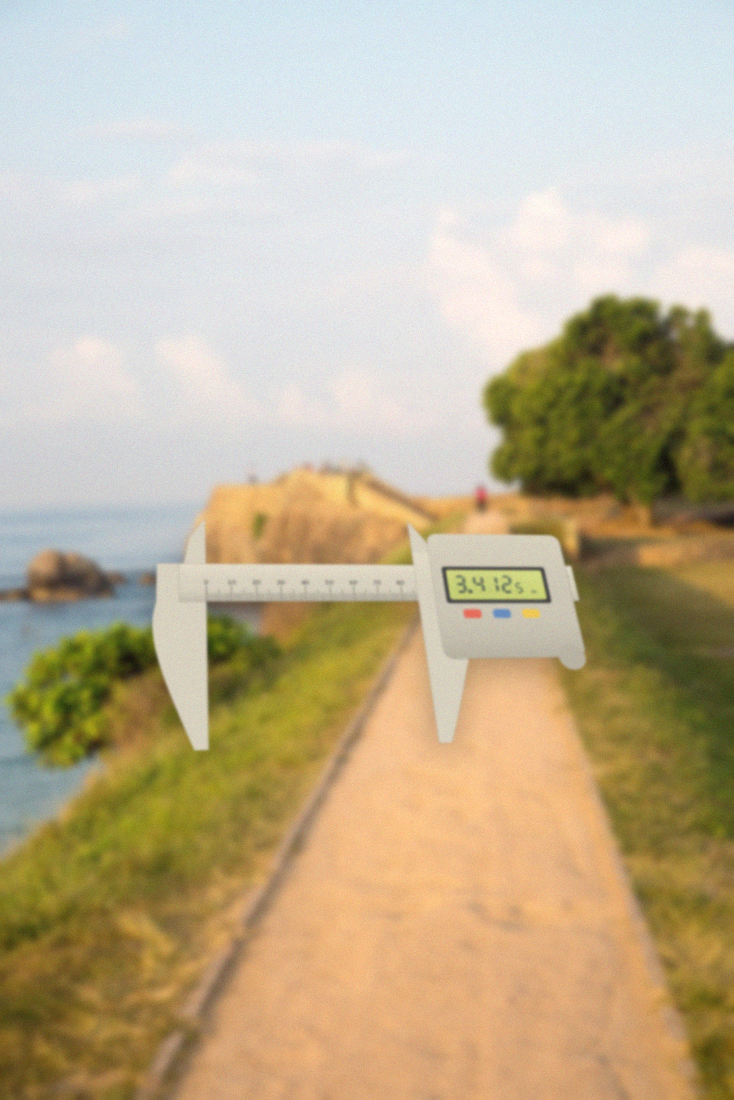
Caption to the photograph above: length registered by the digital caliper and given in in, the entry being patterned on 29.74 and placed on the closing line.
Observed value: 3.4125
